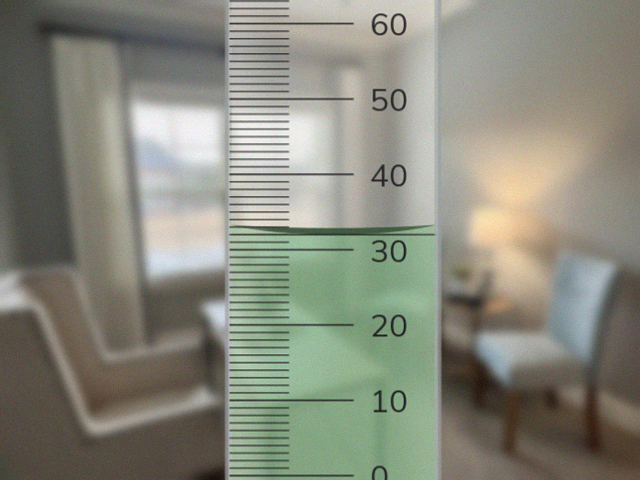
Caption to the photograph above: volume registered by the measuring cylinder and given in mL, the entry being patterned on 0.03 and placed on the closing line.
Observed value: 32
